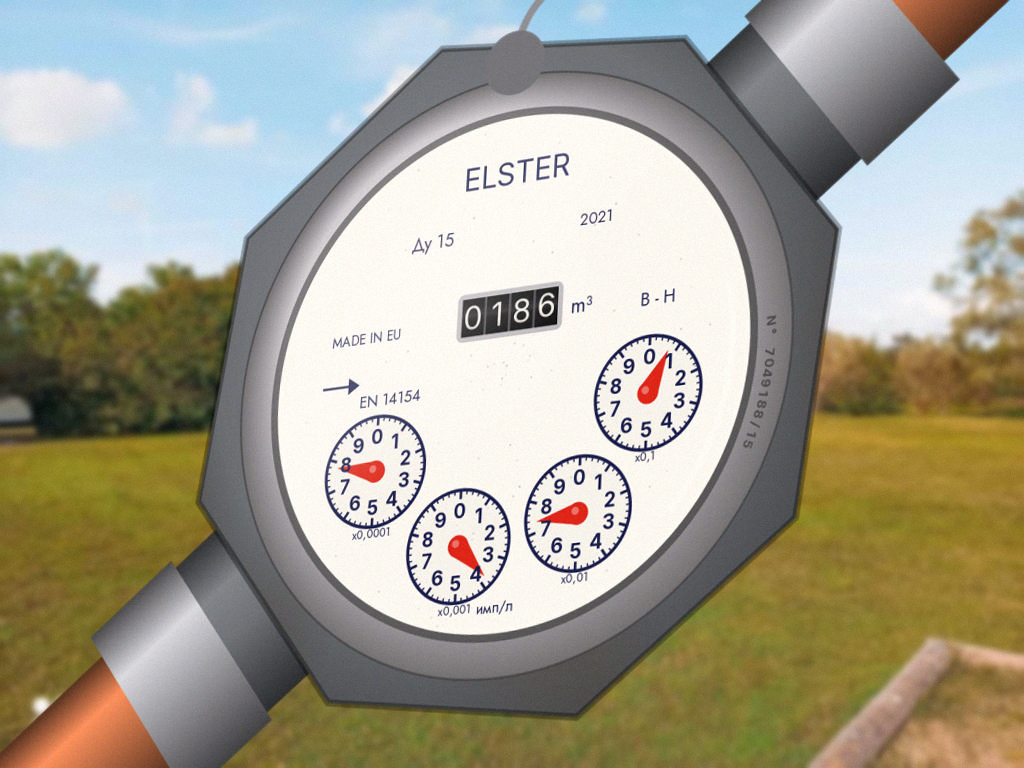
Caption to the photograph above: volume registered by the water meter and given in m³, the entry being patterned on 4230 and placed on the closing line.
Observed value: 186.0737
